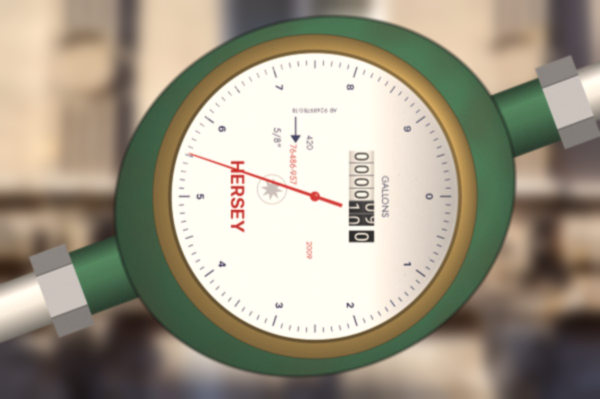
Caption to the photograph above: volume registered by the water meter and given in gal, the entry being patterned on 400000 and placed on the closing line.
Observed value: 95.5
